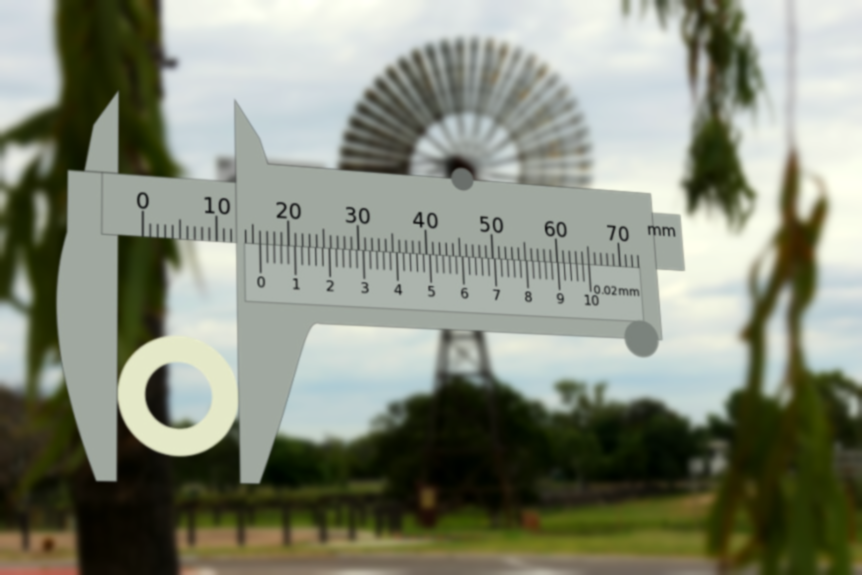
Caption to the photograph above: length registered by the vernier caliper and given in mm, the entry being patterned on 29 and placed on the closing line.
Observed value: 16.0
